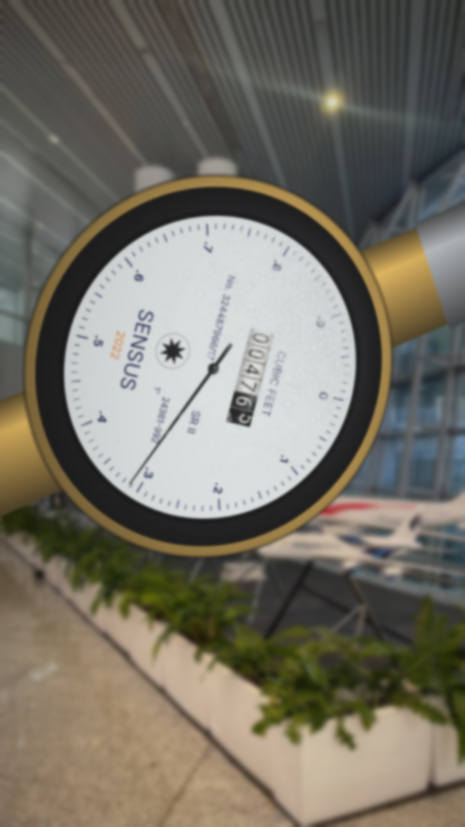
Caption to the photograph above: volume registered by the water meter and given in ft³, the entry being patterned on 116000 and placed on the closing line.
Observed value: 4765.31
